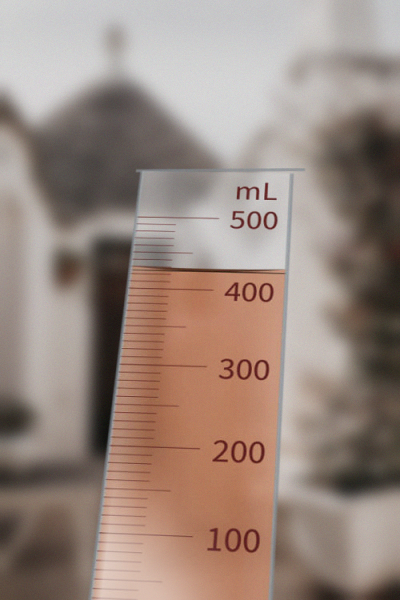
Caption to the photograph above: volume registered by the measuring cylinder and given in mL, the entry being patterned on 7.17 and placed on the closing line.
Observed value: 425
